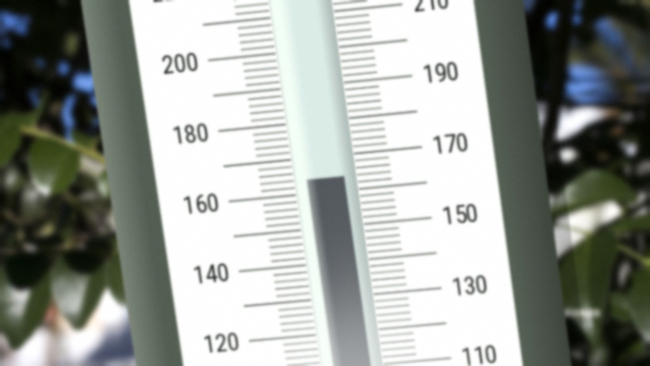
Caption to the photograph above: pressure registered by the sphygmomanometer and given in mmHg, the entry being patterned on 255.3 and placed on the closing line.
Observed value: 164
